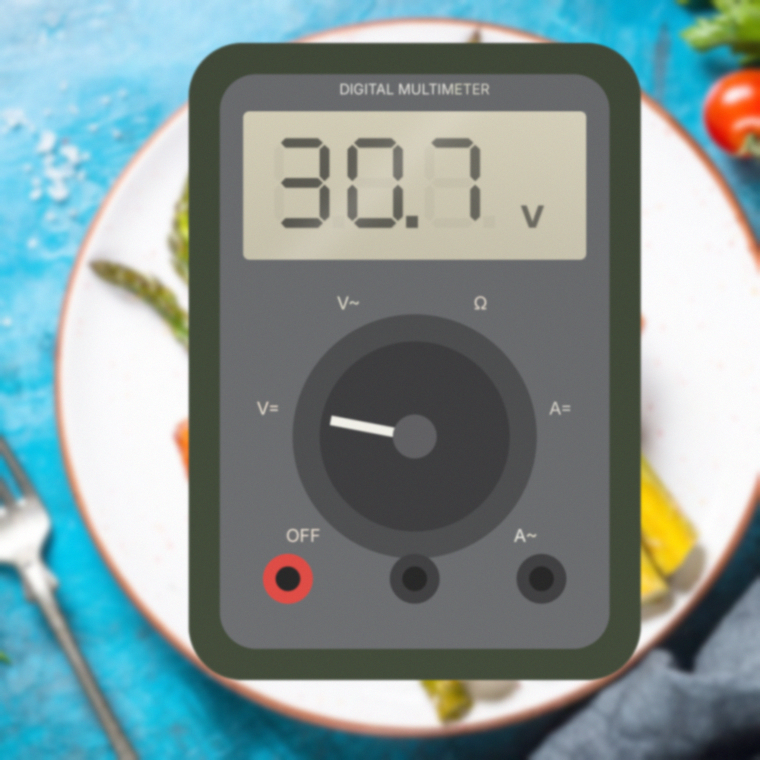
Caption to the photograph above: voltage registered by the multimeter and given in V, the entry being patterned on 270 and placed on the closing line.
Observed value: 30.7
